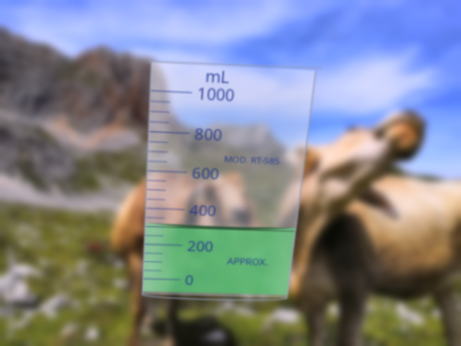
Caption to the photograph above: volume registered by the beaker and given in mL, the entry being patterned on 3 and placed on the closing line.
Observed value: 300
